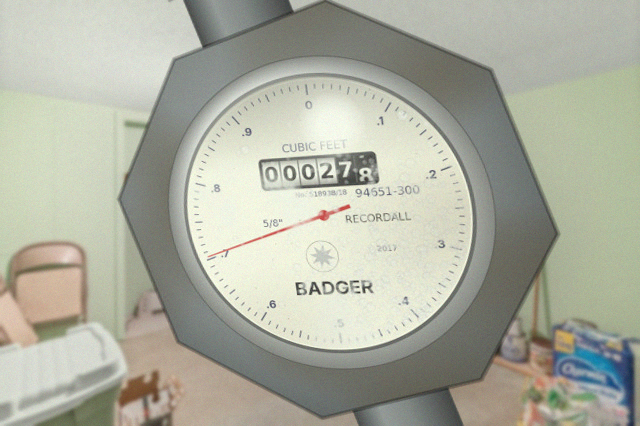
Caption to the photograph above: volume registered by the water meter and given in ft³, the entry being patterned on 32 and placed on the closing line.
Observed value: 277.70
